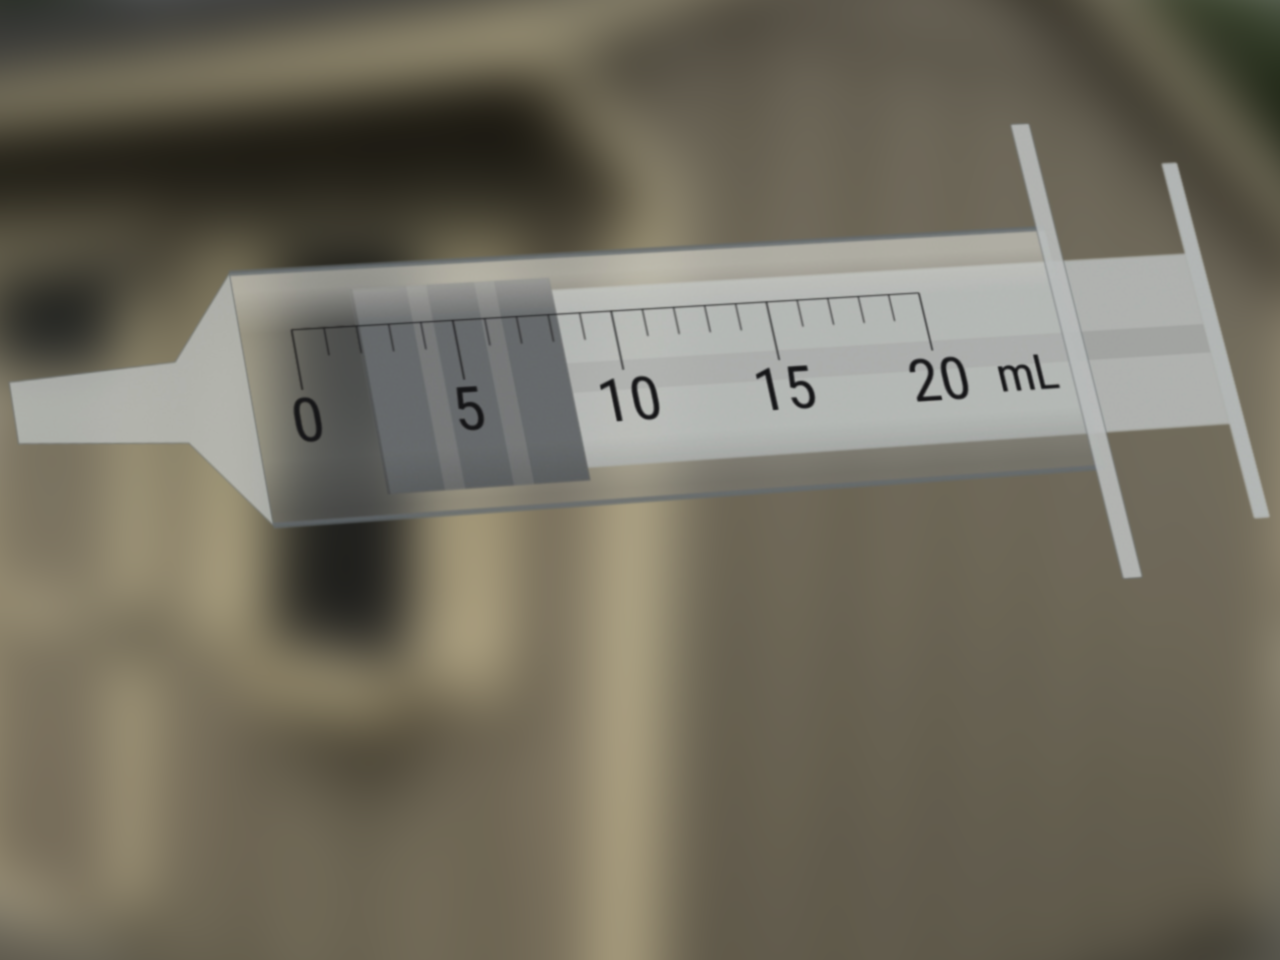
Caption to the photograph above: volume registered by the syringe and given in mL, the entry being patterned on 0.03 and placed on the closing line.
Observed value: 2
